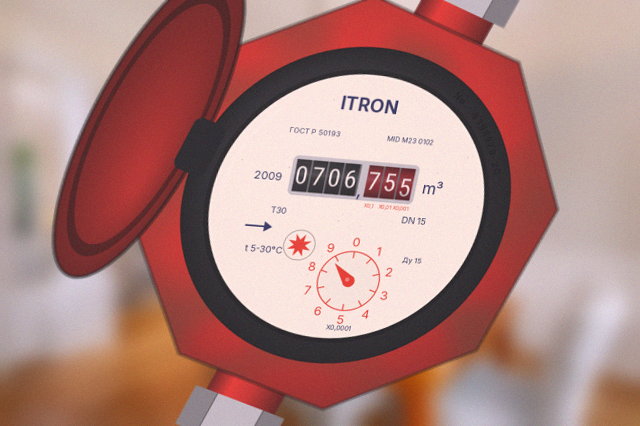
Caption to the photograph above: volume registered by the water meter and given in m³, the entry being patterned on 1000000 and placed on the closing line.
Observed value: 706.7548
